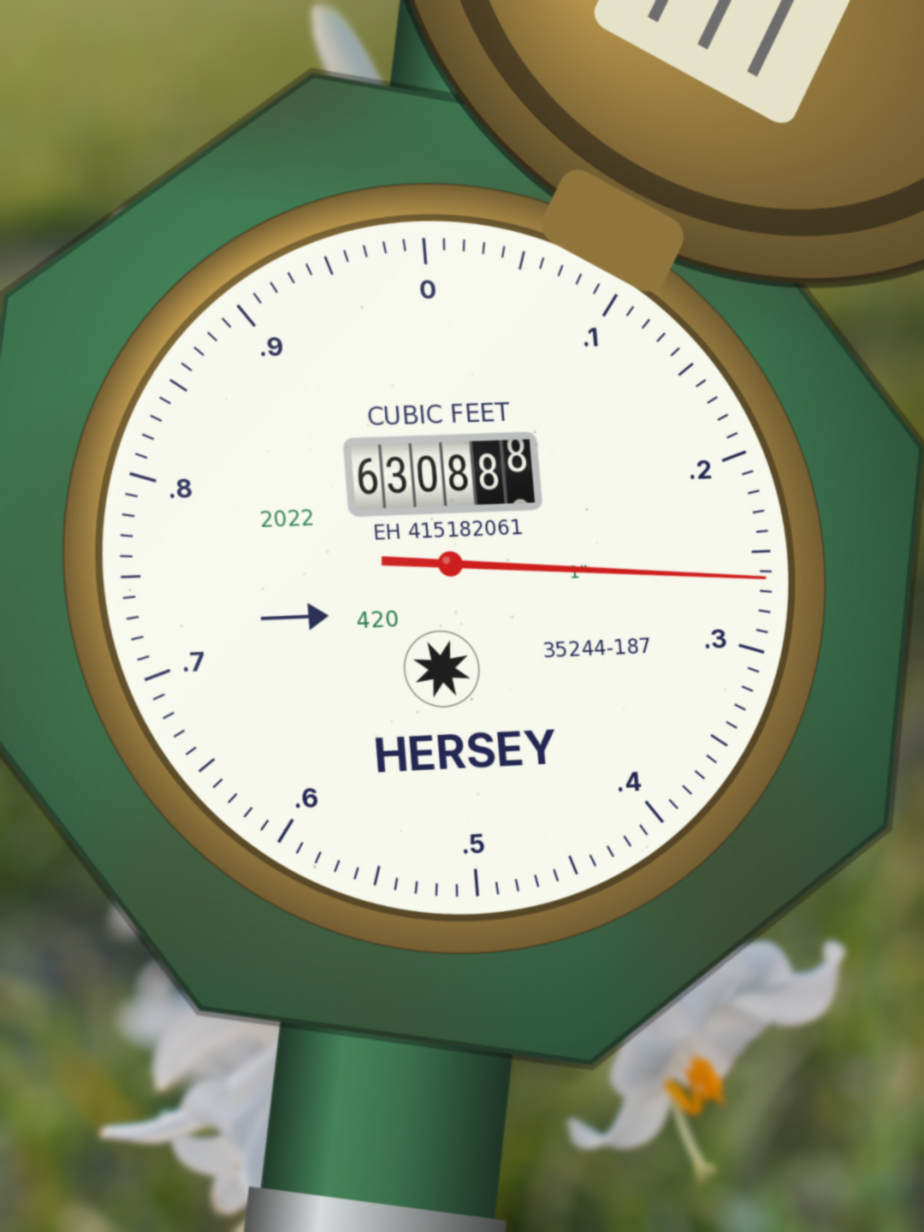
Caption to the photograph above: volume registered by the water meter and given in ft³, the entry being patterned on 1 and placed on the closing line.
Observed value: 630888.26
